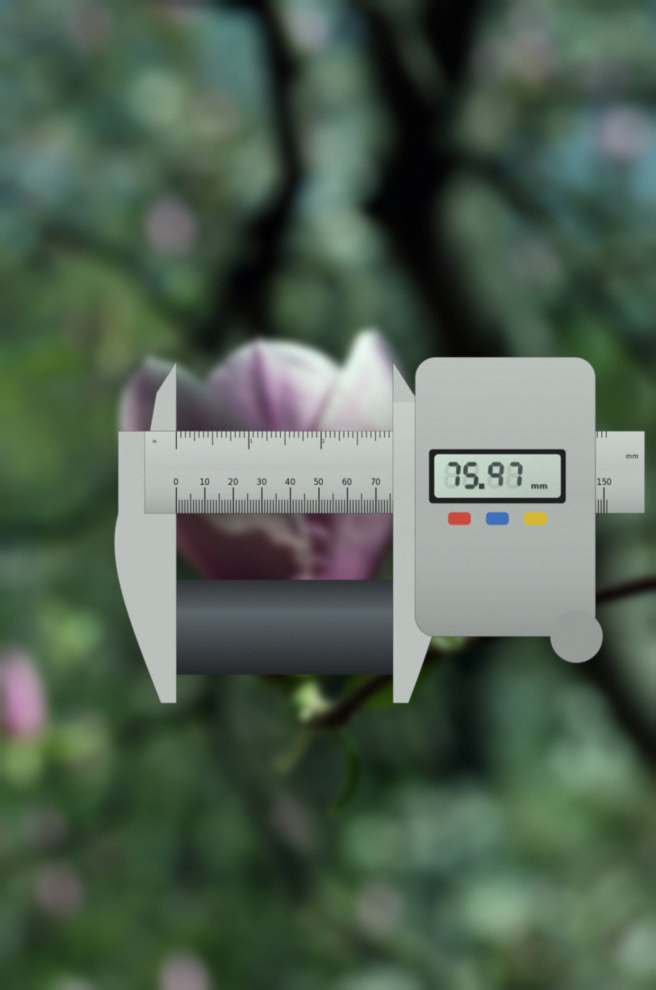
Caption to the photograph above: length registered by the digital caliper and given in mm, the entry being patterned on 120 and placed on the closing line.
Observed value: 75.97
